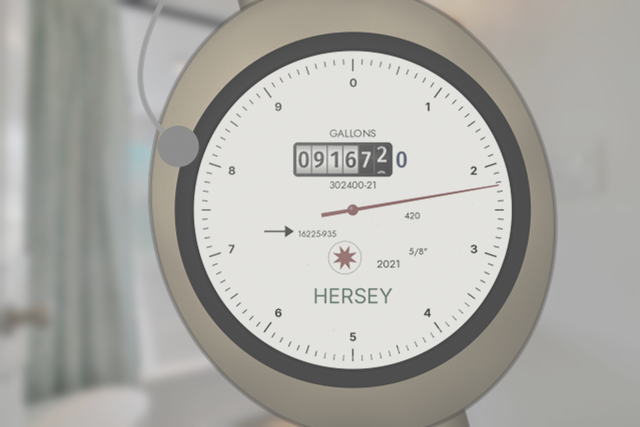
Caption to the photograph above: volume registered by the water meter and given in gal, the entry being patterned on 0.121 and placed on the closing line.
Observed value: 916722.2
